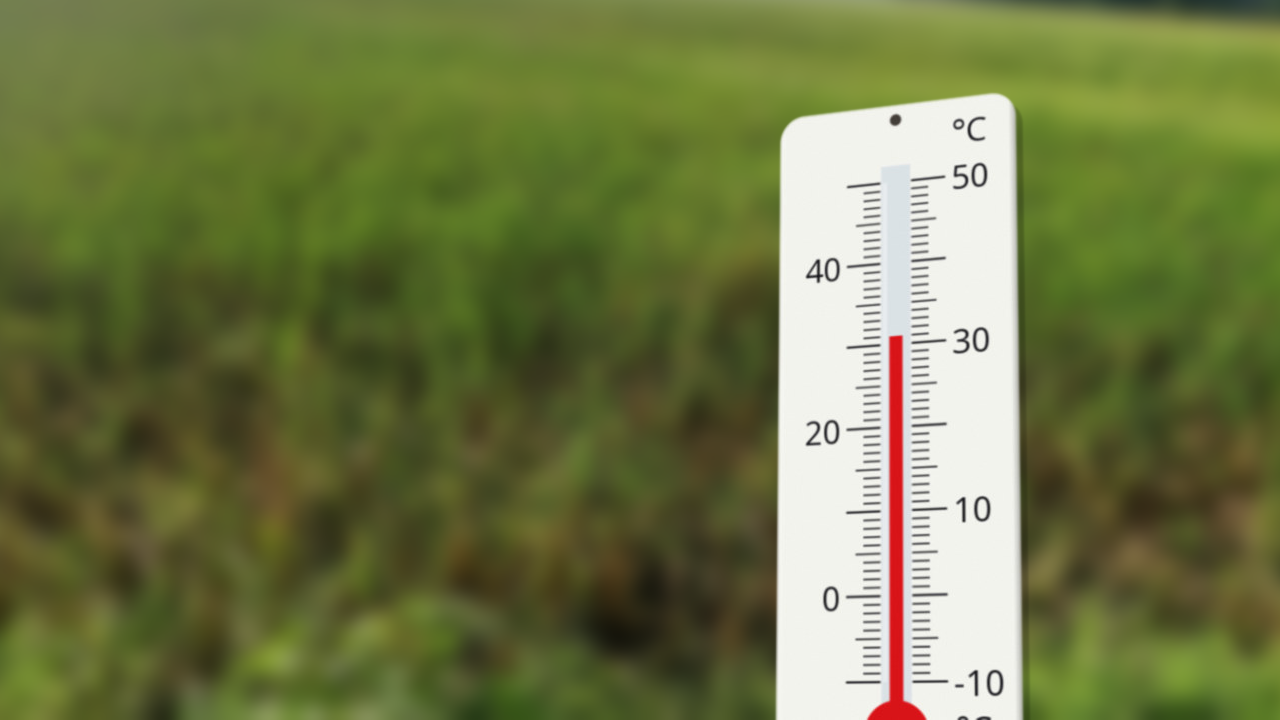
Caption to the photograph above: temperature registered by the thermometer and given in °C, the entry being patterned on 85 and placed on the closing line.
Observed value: 31
